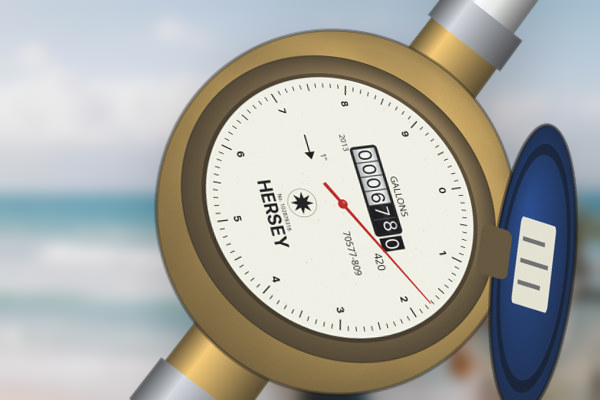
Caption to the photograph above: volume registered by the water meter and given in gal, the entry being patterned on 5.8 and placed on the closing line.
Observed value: 6781.7
